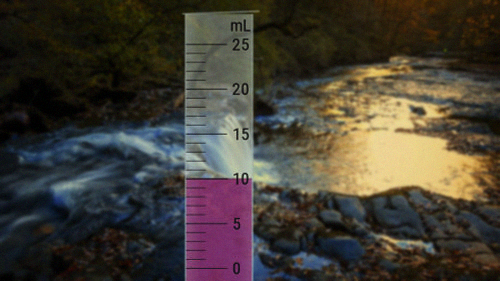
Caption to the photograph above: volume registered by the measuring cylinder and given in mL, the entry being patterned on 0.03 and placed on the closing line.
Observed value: 10
